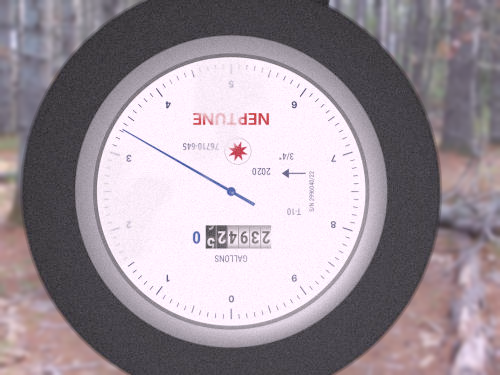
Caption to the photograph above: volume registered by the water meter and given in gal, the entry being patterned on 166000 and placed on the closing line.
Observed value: 2394253.3
